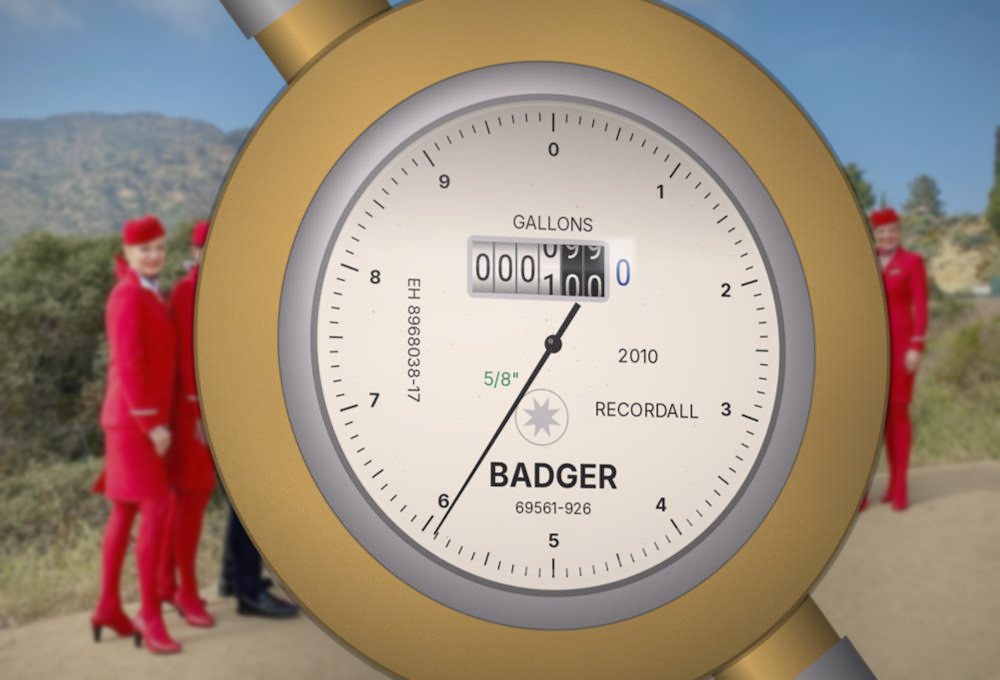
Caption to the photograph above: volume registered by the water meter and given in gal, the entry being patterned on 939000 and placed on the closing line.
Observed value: 995.9
